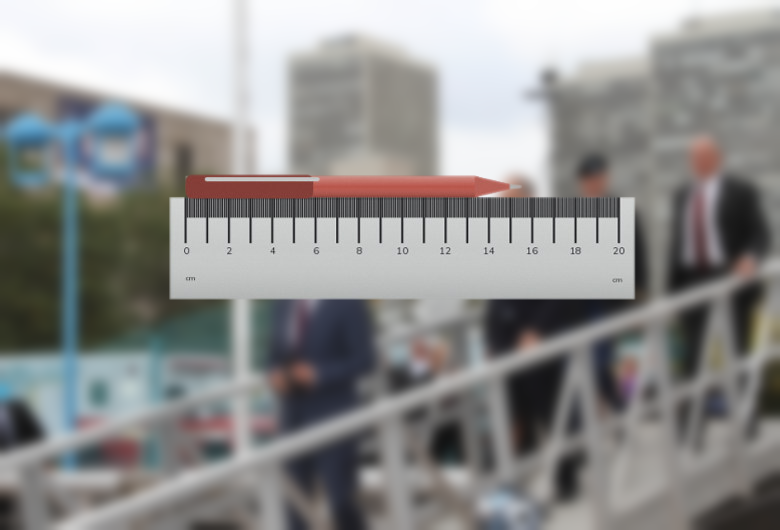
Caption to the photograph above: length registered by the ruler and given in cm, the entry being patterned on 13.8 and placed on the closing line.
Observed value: 15.5
